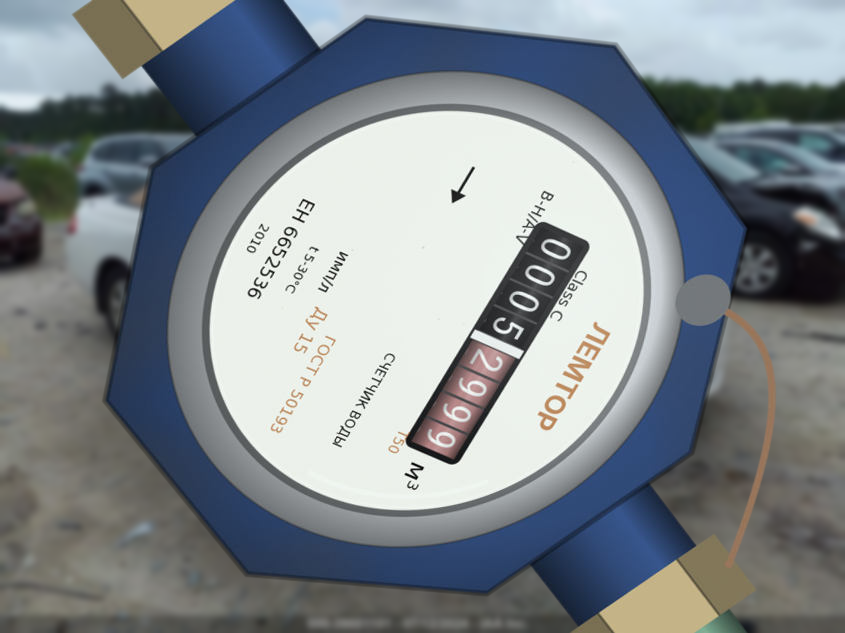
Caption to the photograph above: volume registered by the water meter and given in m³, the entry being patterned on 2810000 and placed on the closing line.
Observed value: 5.2999
